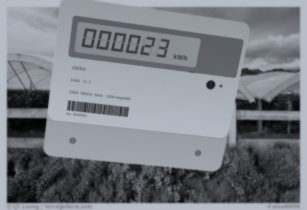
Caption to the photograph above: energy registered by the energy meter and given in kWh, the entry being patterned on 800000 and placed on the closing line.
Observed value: 23
